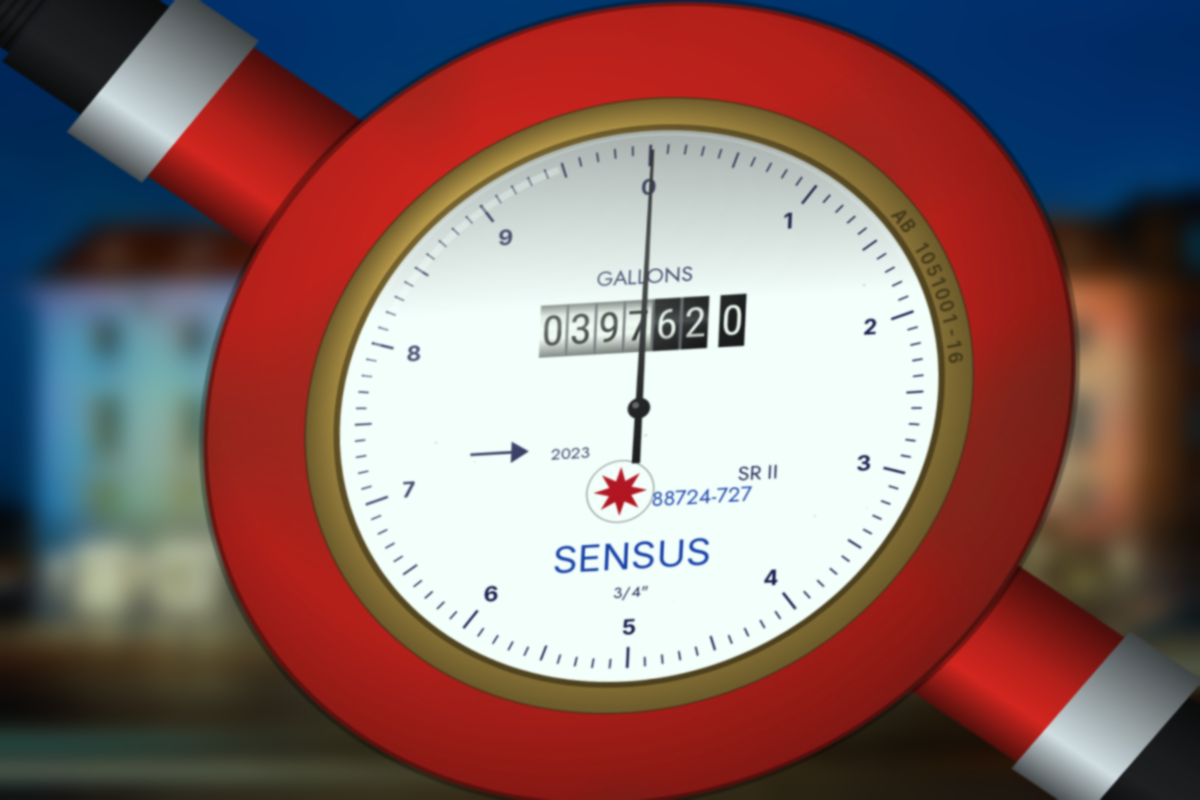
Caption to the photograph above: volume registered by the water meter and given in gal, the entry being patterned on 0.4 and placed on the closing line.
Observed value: 397620.0
